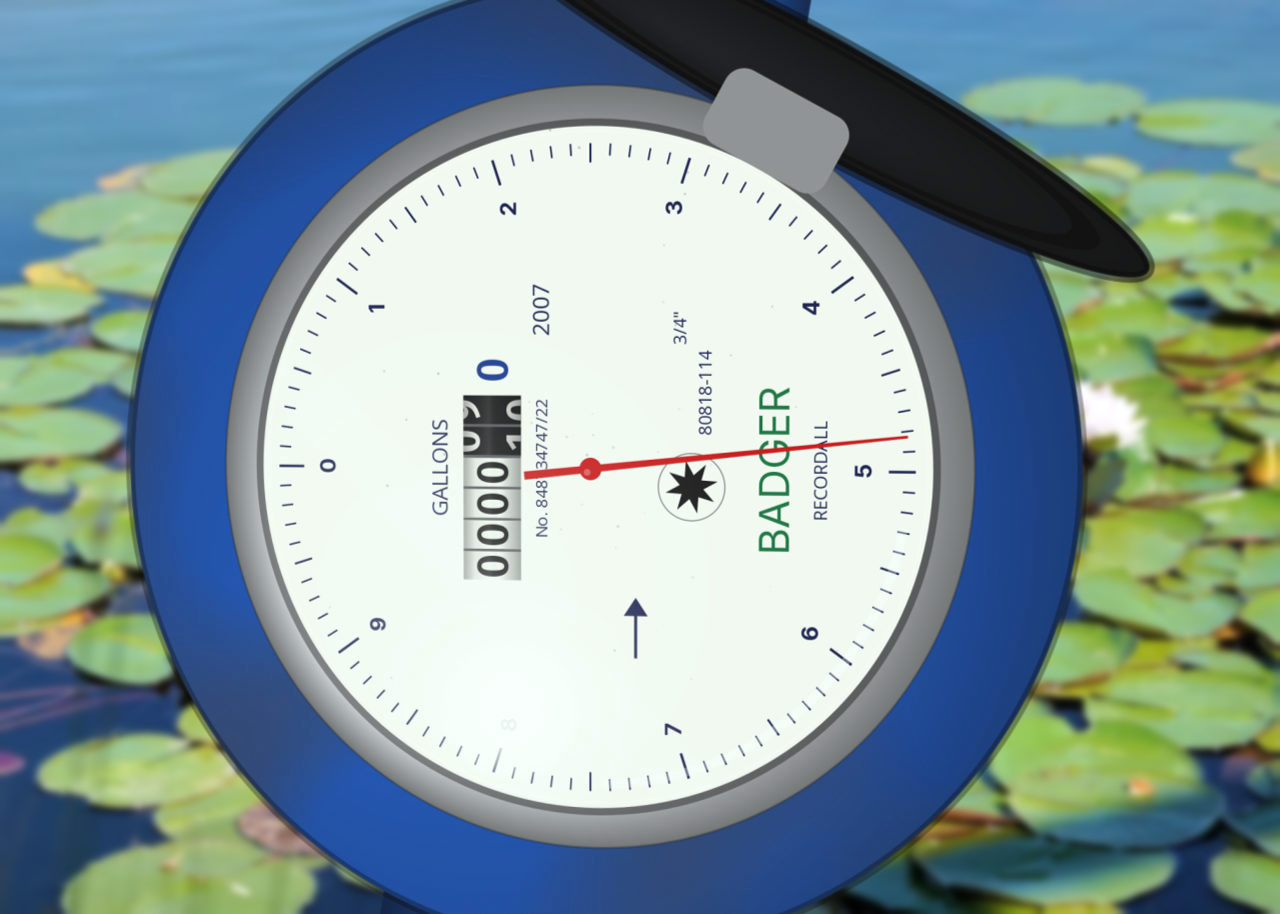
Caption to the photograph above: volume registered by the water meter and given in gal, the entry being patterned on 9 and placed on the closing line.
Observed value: 94.8
